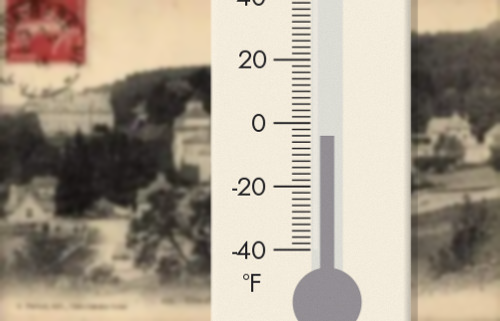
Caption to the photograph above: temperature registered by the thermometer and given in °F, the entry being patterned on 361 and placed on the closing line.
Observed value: -4
